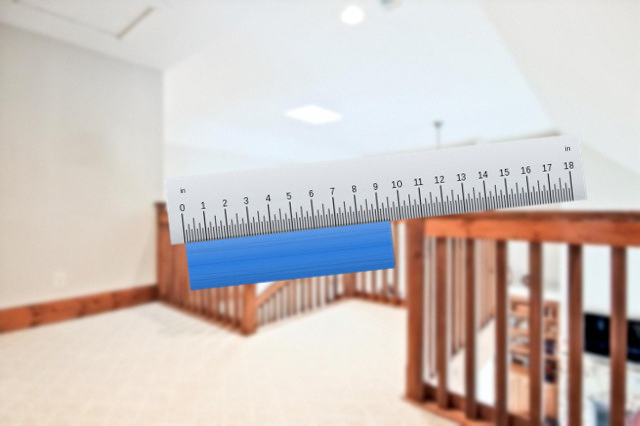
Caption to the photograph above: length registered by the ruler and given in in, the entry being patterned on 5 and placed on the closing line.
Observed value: 9.5
